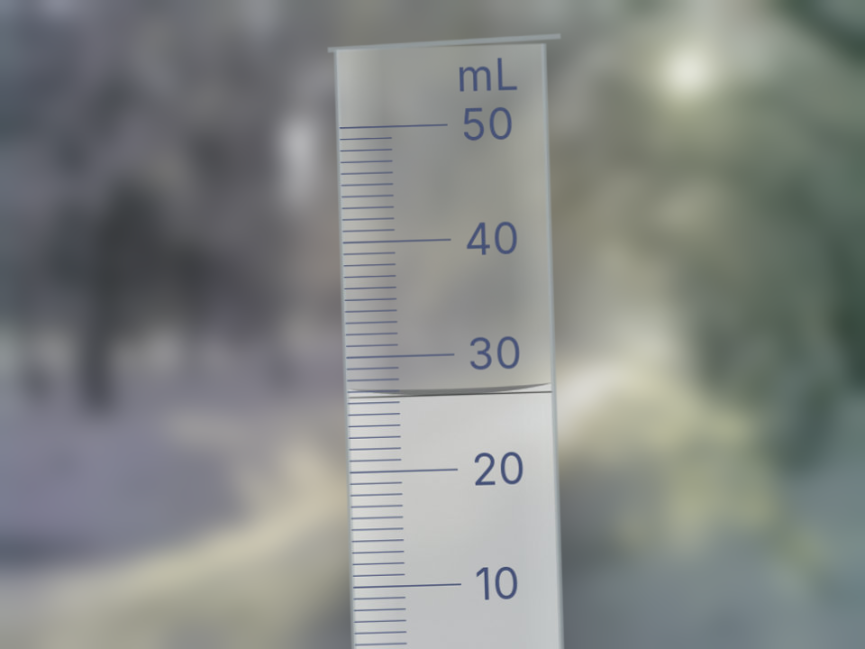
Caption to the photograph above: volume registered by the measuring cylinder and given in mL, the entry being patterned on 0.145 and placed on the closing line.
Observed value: 26.5
